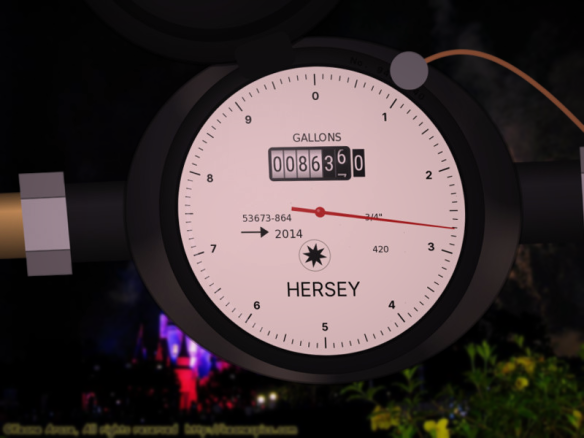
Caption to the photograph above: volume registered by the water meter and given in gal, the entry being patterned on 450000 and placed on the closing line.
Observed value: 86362.7
